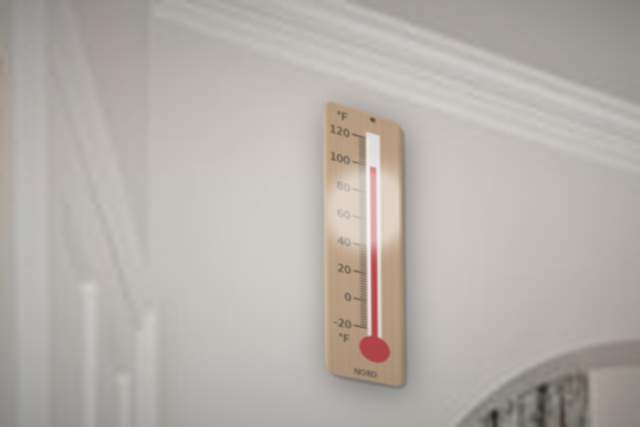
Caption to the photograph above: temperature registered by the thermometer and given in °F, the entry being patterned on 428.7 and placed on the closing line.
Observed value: 100
